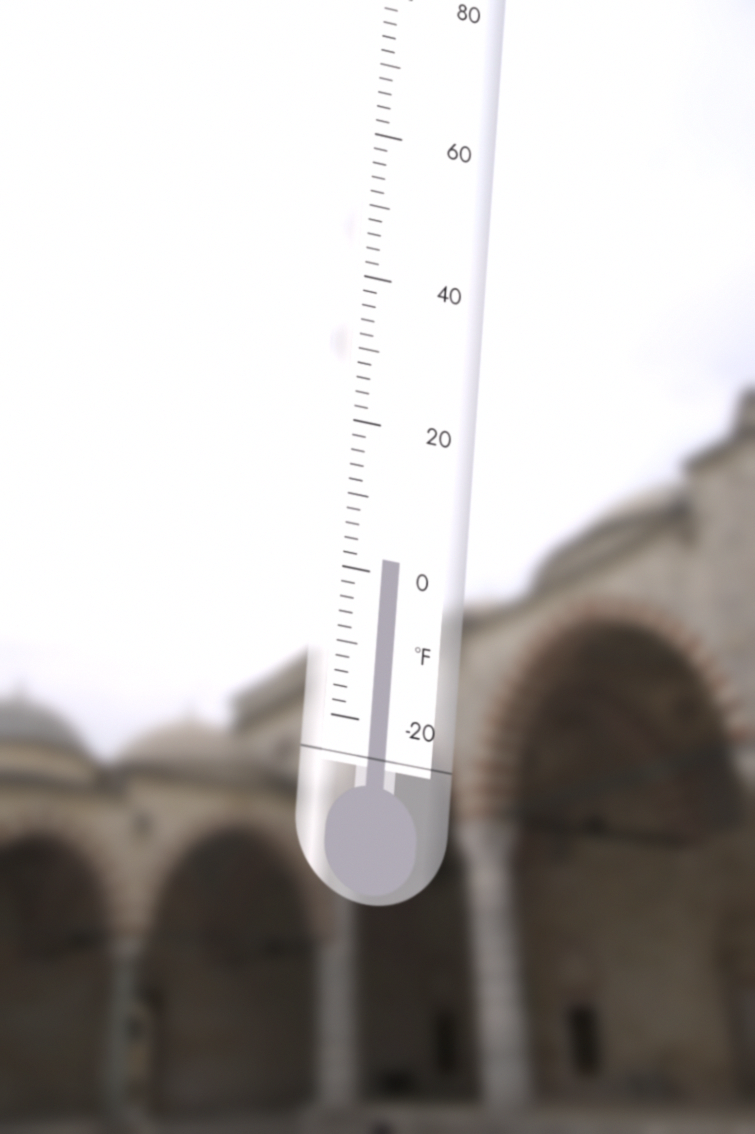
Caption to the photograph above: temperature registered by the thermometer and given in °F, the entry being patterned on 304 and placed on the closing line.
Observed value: 2
